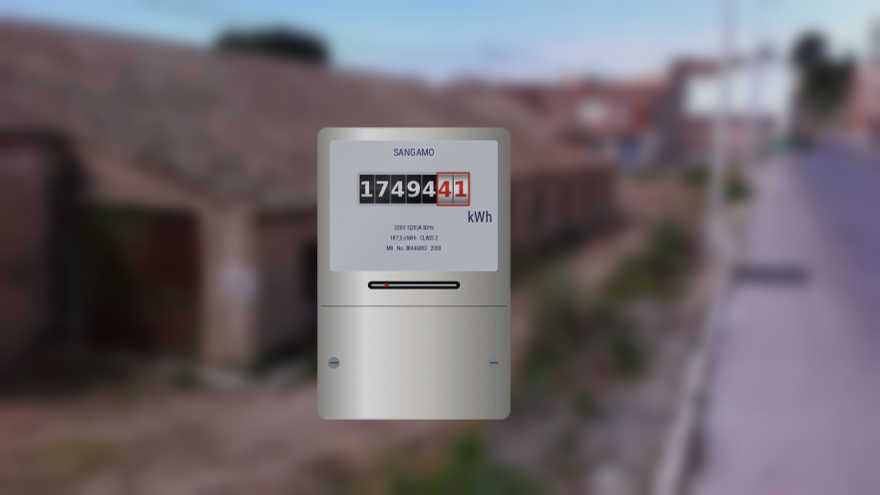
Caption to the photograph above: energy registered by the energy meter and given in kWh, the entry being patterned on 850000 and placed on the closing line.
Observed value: 17494.41
